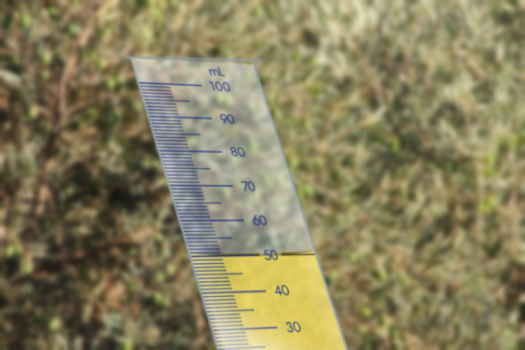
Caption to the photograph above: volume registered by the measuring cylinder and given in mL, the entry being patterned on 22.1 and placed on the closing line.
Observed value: 50
